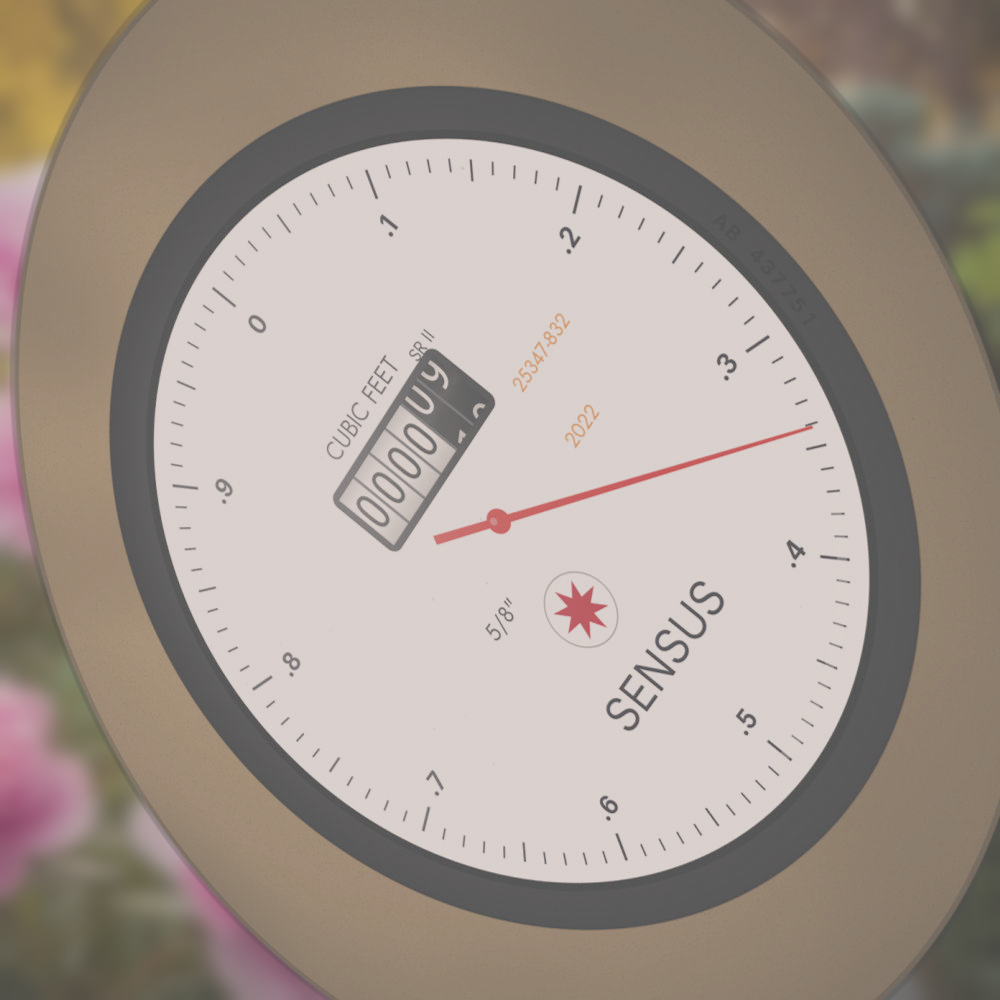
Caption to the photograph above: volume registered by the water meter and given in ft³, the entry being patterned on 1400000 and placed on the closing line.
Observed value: 9.34
